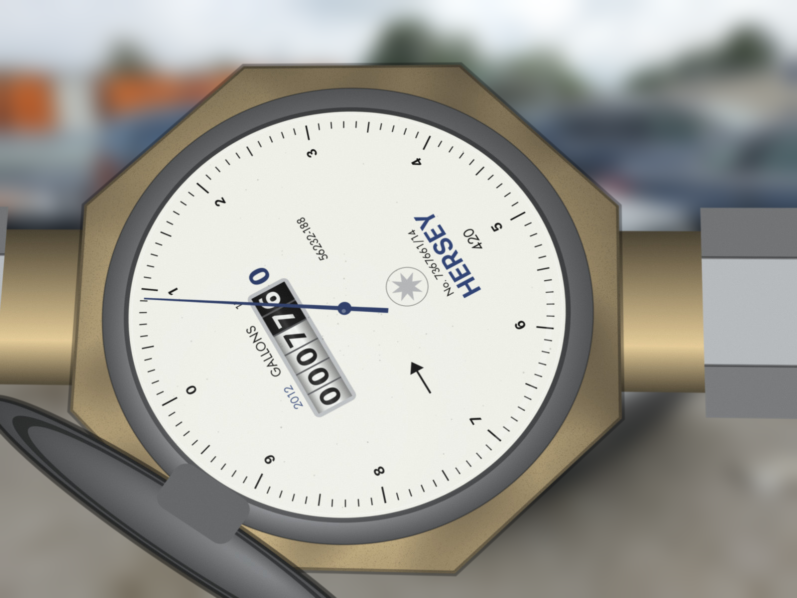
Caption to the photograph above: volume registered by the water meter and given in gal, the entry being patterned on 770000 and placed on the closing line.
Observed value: 7760.9
